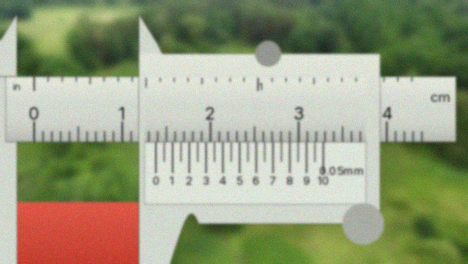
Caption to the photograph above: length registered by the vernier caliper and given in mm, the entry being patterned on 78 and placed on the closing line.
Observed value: 13.8
